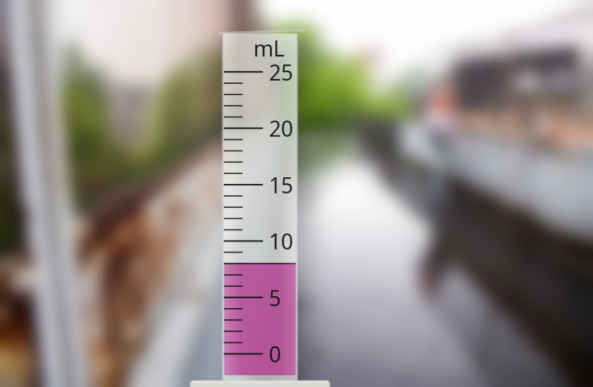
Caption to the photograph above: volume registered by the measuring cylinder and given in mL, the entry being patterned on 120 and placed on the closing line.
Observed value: 8
